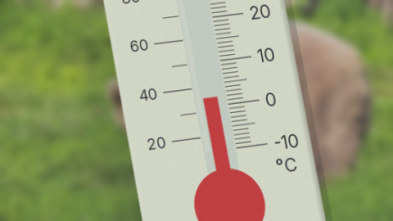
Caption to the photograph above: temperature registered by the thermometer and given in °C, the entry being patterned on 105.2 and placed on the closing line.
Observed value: 2
